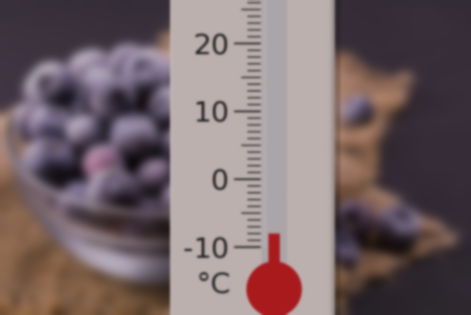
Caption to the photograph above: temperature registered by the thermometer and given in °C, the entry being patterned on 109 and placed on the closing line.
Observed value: -8
